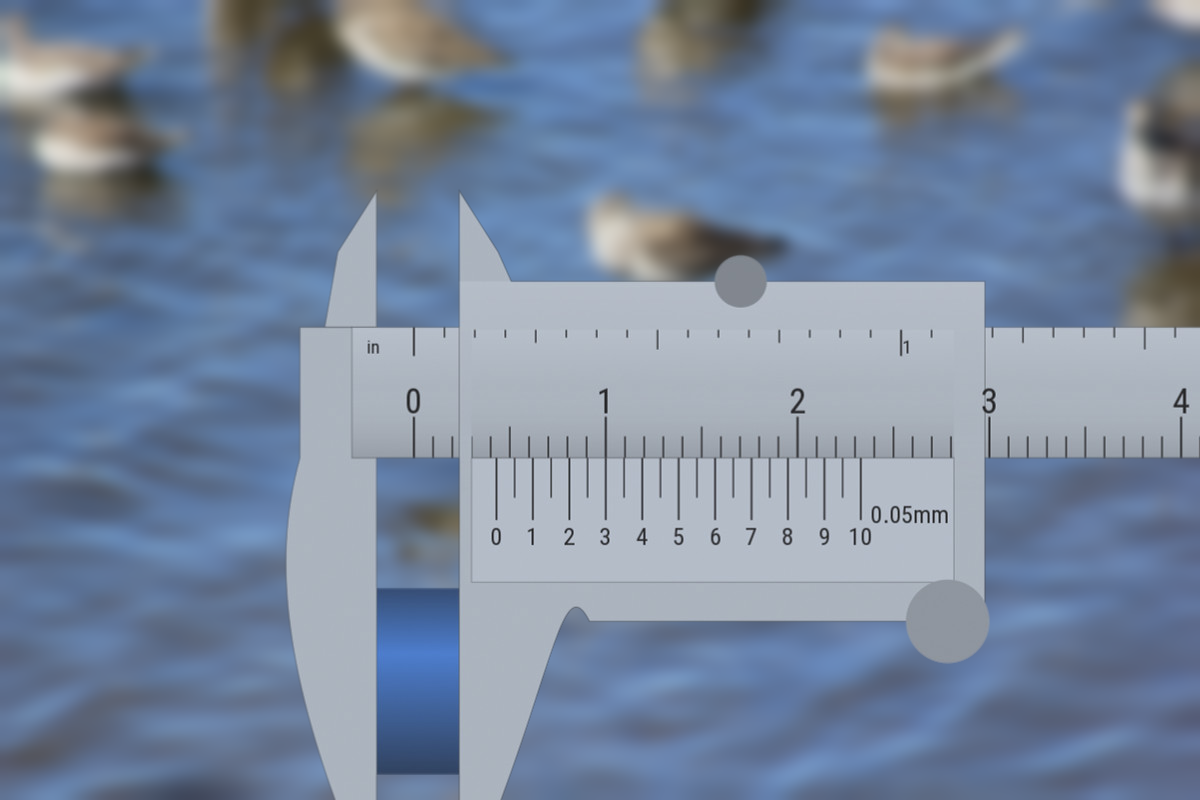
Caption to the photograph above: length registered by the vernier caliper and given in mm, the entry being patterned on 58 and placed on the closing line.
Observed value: 4.3
